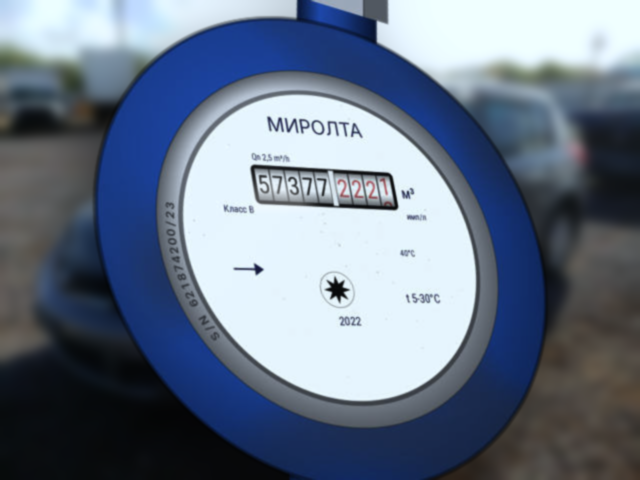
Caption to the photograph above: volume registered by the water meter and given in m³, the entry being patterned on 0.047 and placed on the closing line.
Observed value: 57377.2221
